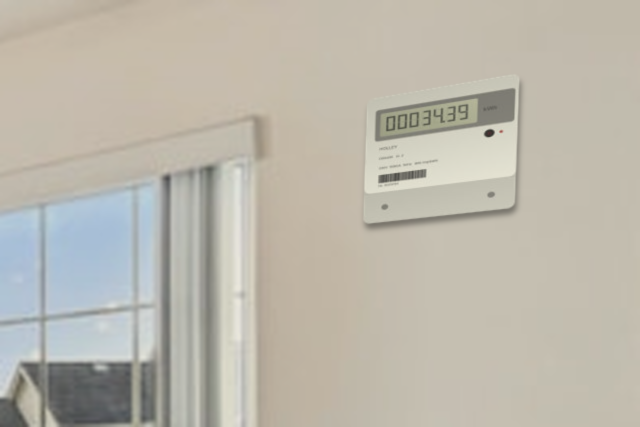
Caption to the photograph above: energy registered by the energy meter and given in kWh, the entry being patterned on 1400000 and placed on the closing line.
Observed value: 34.39
